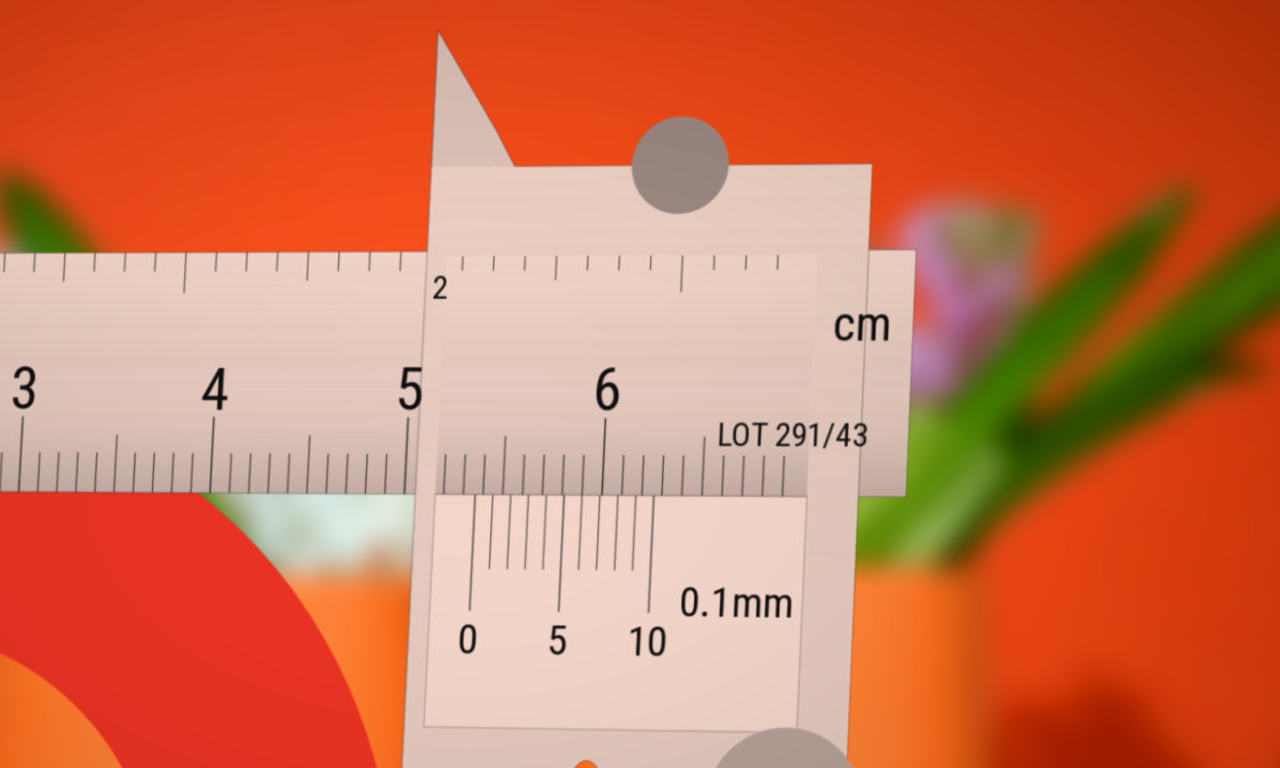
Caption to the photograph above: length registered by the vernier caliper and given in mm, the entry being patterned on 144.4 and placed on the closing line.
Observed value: 53.6
